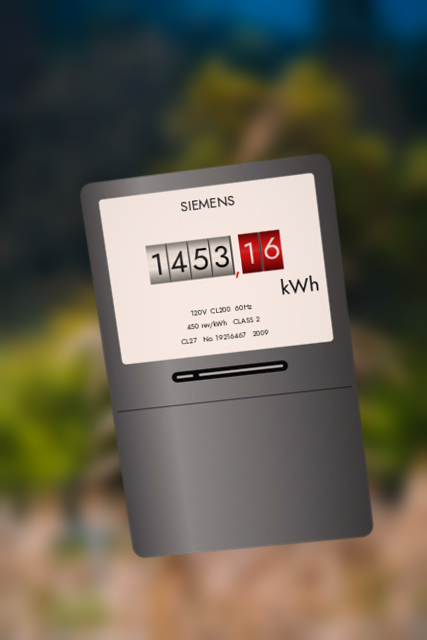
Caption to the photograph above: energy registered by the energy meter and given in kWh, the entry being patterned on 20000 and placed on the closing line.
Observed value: 1453.16
